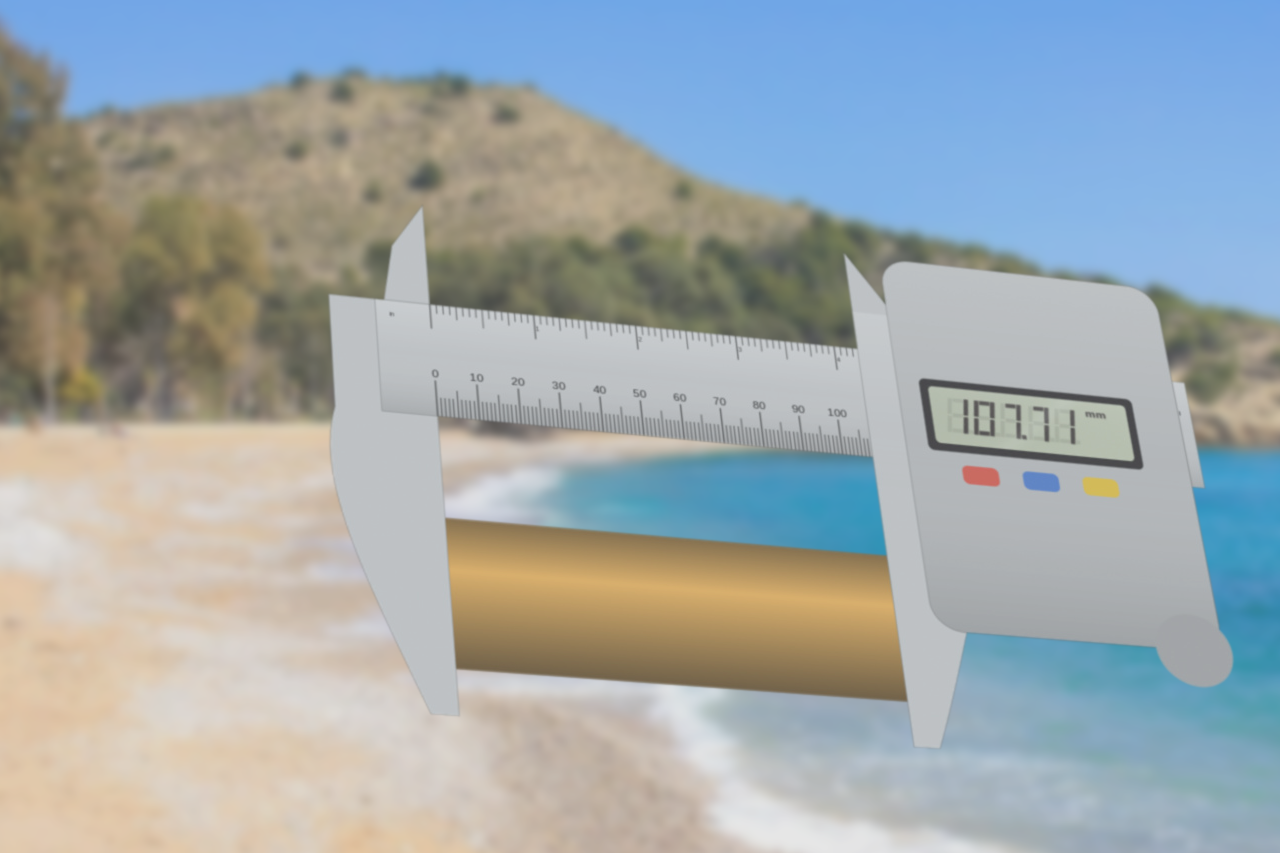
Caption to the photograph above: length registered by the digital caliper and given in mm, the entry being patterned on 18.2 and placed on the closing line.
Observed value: 107.71
